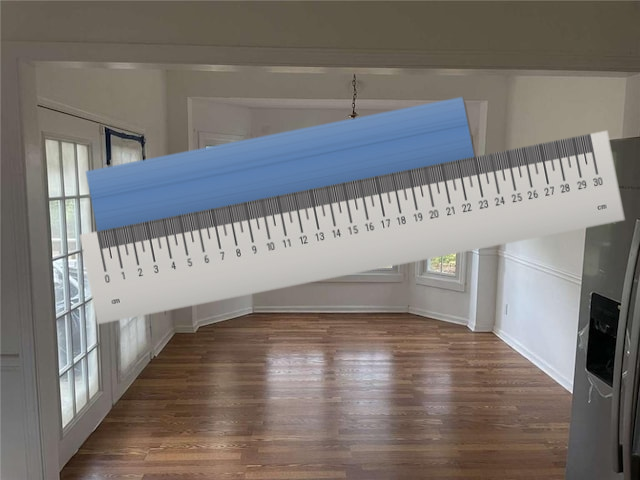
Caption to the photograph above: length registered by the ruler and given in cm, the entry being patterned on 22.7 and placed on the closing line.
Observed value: 23
